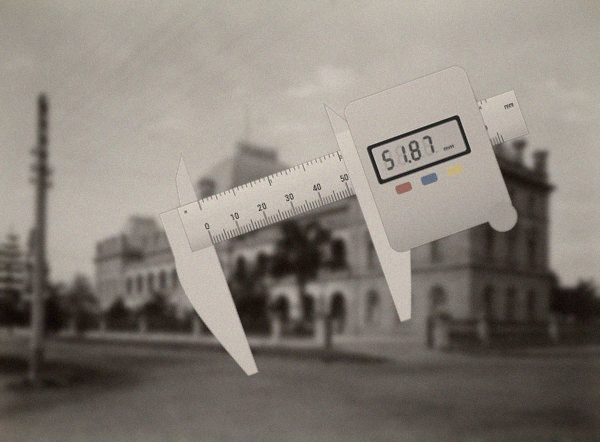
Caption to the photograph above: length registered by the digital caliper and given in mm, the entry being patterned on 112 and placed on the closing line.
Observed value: 51.87
